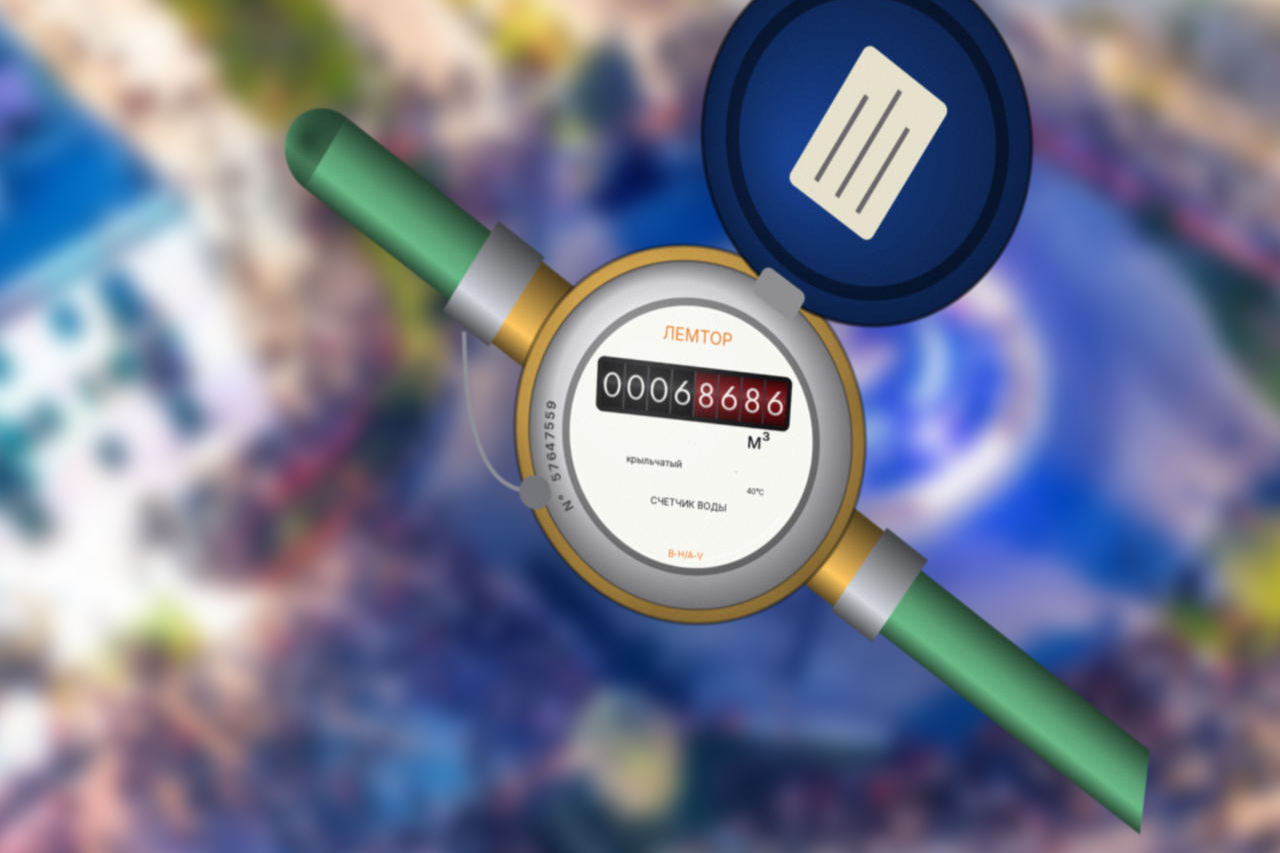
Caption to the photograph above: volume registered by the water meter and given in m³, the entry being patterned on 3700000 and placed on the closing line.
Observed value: 6.8686
